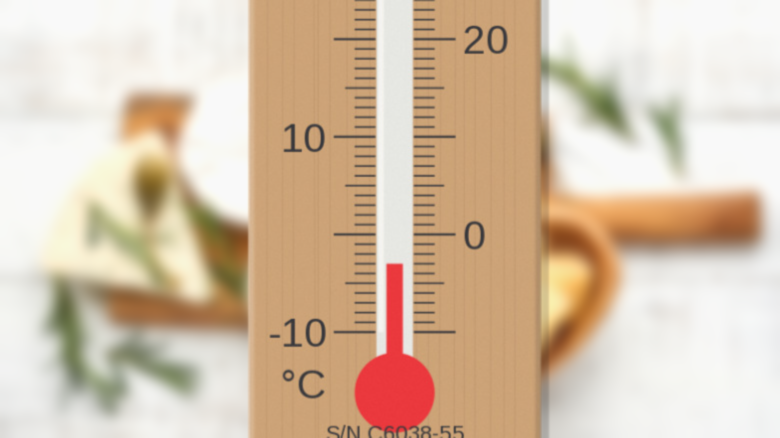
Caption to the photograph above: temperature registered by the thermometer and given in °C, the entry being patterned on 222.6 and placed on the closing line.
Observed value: -3
